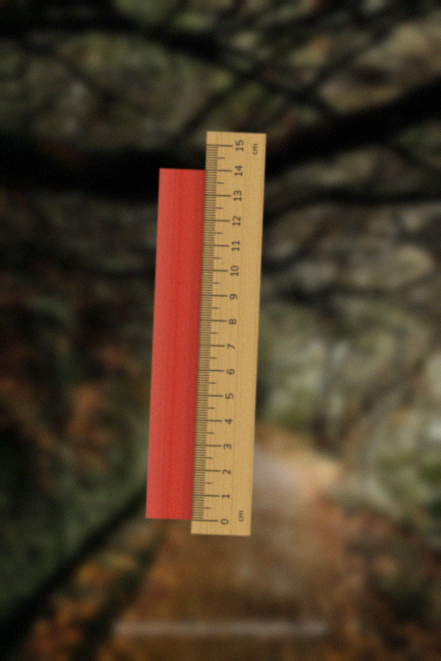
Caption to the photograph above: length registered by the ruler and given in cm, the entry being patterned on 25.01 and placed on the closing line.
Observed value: 14
